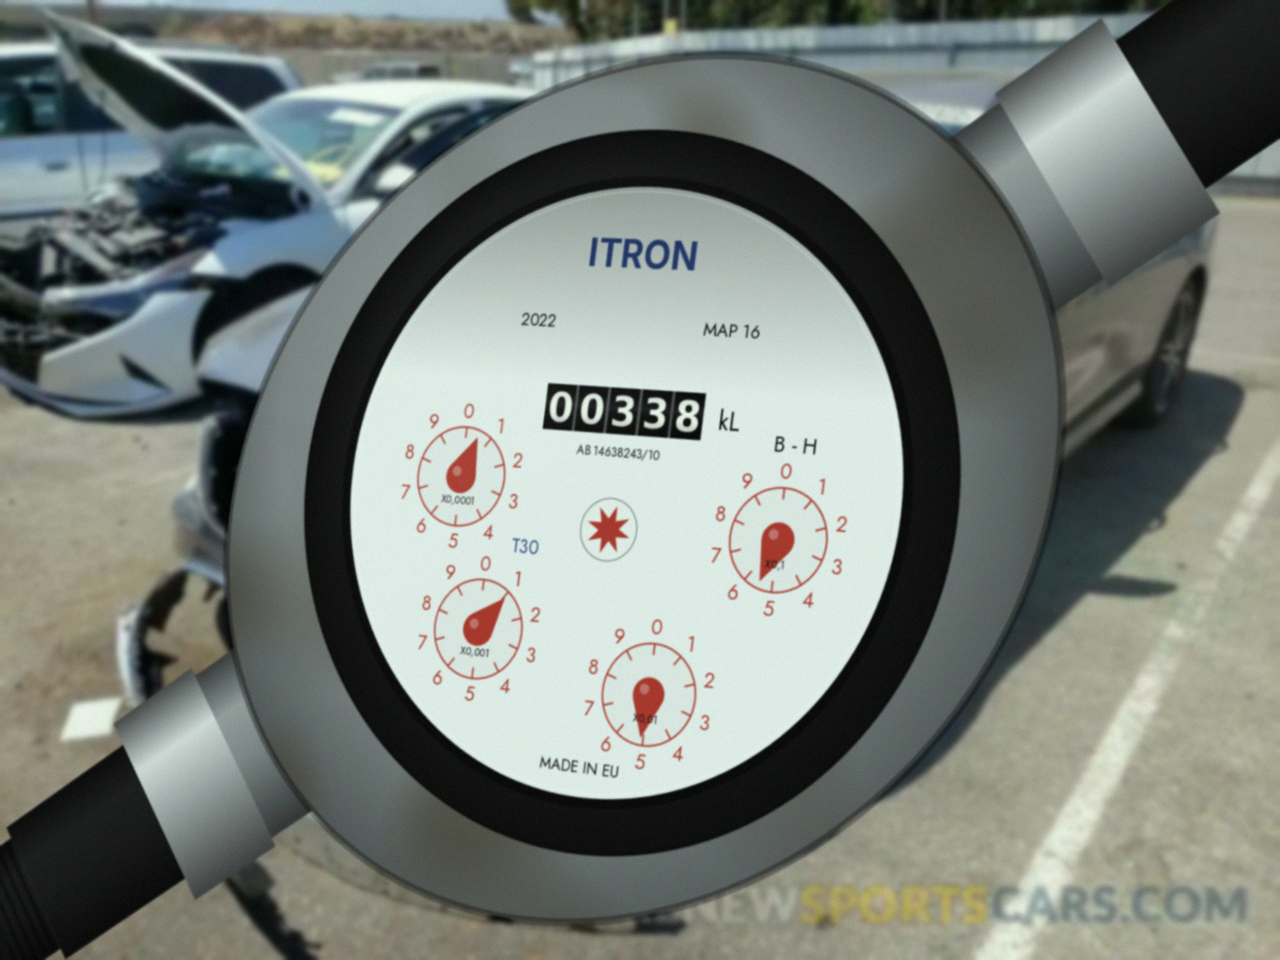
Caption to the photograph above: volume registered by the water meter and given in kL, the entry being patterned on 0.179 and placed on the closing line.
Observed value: 338.5510
